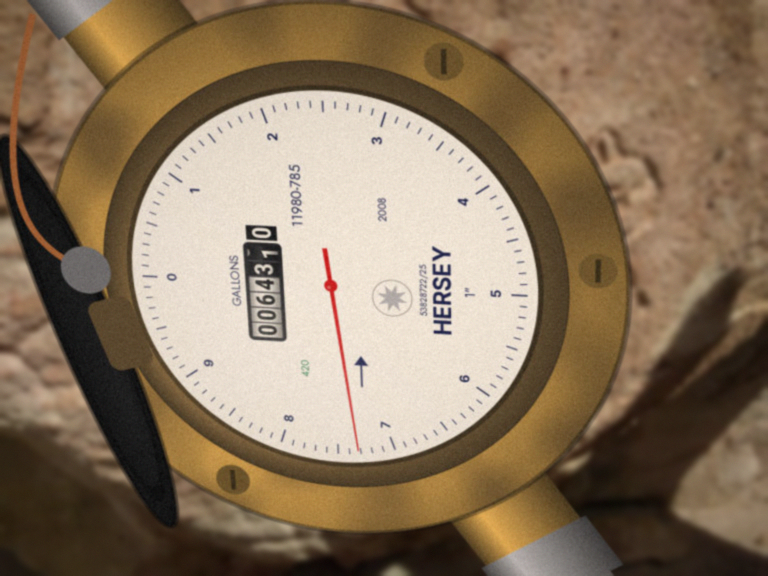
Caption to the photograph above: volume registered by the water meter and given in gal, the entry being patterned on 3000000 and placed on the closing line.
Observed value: 64307.3
